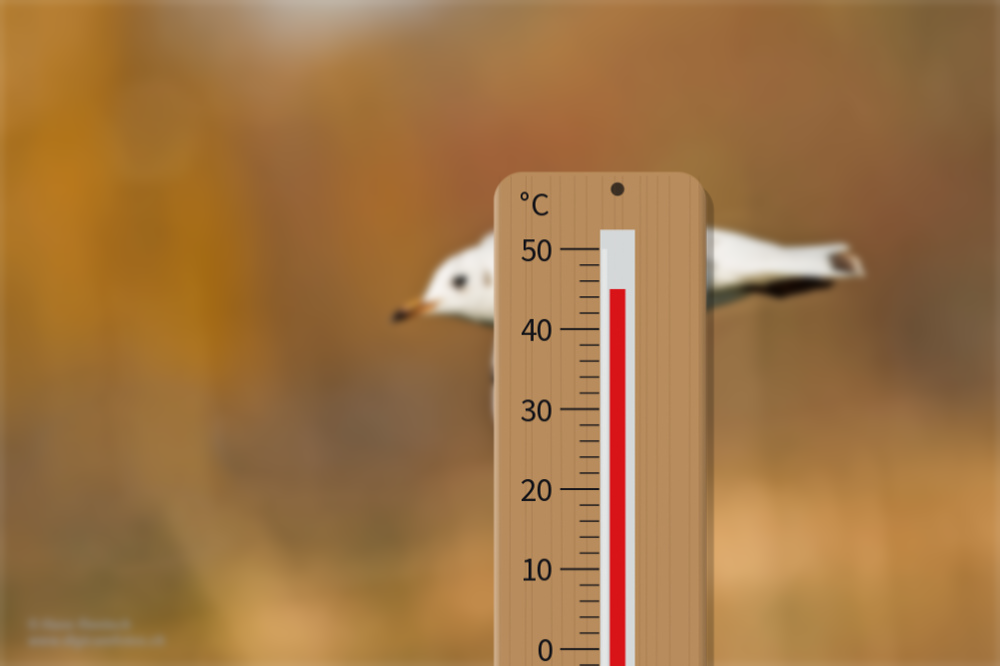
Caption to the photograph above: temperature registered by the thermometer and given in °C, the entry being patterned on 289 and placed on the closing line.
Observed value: 45
